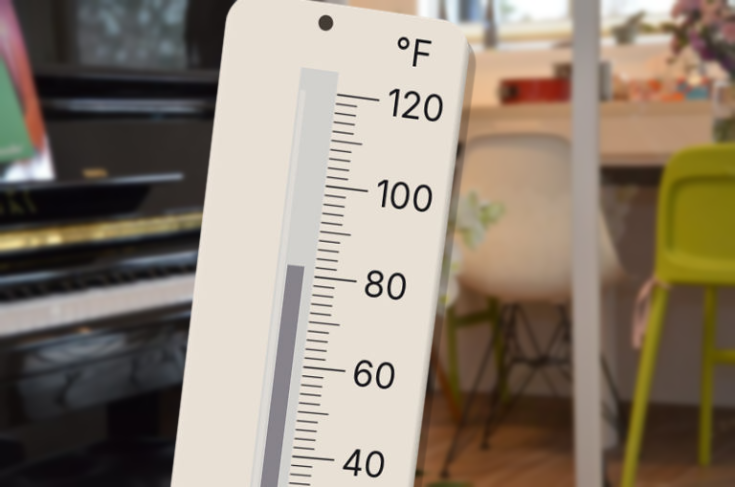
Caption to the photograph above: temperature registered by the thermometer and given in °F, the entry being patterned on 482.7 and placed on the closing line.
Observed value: 82
